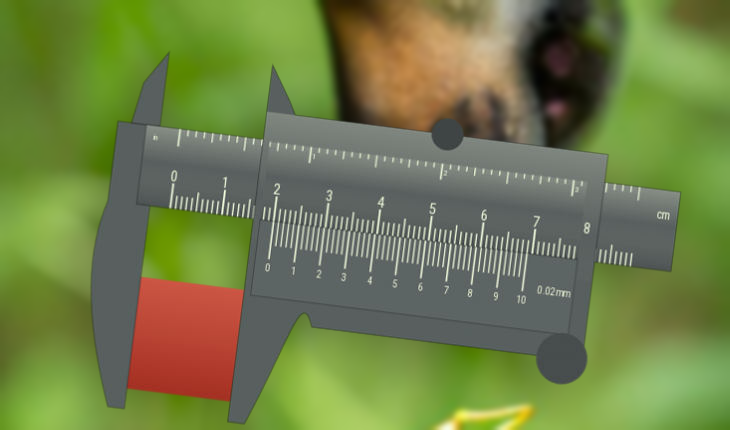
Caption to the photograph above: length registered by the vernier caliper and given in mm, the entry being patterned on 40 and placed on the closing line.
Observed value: 20.0
